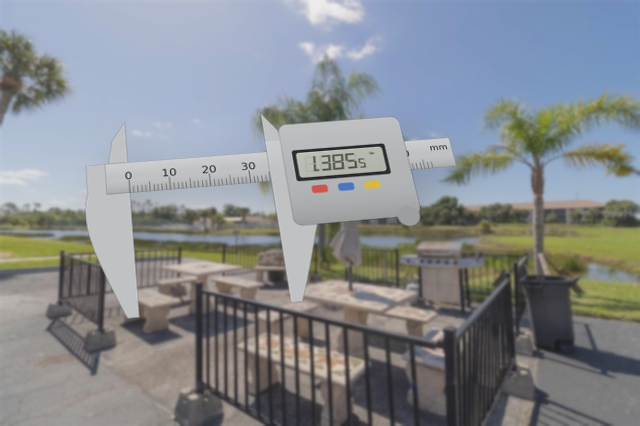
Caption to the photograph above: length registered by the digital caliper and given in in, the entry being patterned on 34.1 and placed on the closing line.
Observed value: 1.3855
